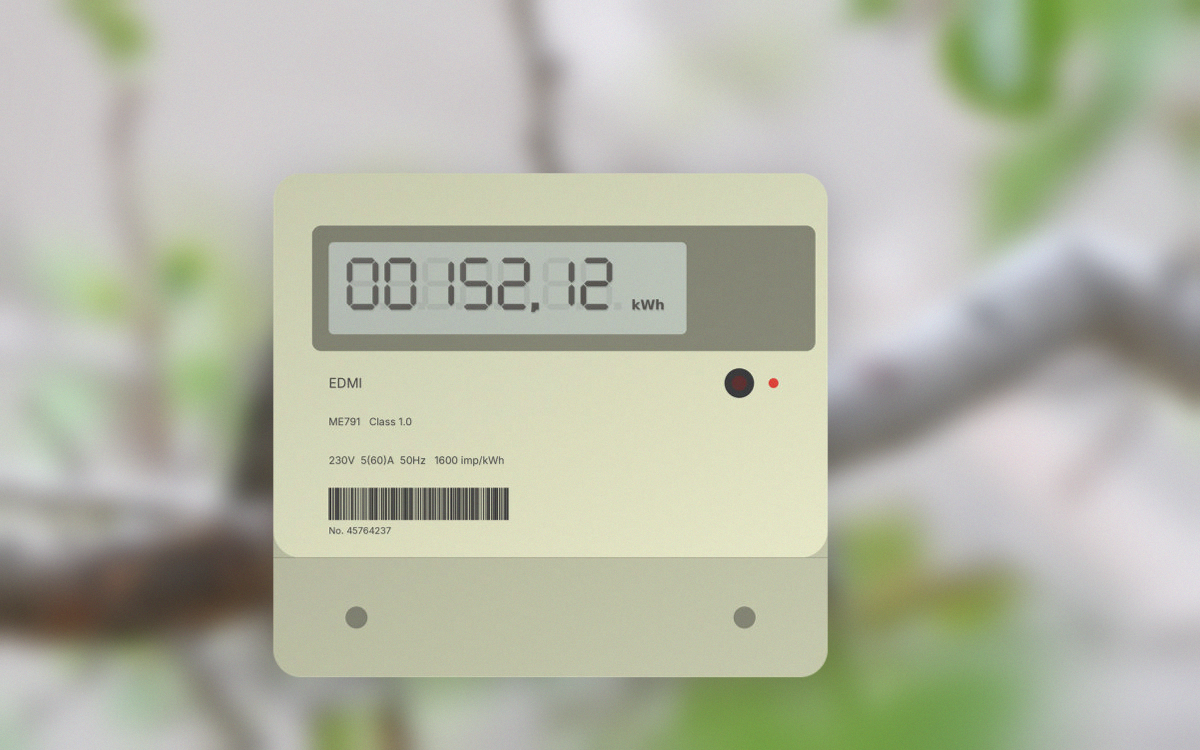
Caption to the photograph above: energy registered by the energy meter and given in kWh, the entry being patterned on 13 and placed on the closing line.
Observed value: 152.12
